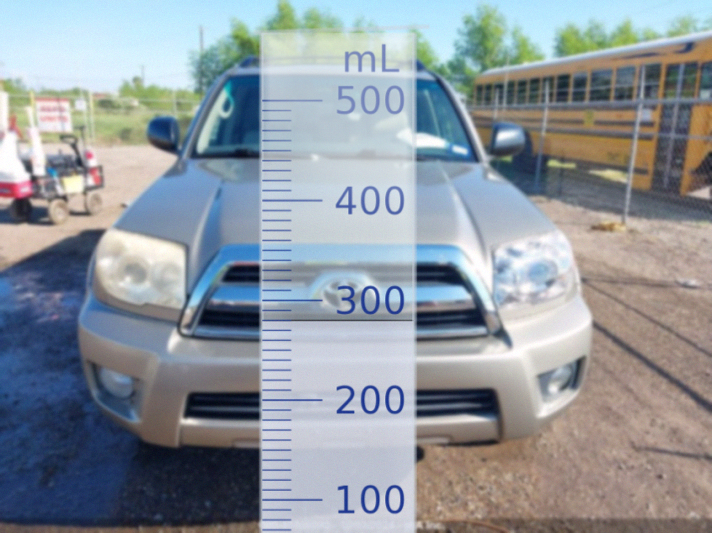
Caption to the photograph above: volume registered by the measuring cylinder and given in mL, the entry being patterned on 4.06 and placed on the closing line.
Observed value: 280
